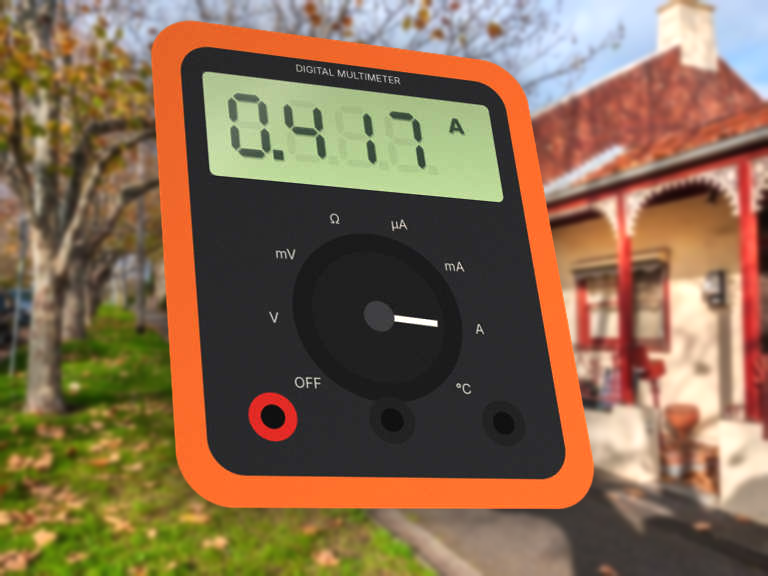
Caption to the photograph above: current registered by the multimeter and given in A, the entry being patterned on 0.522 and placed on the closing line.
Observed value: 0.417
